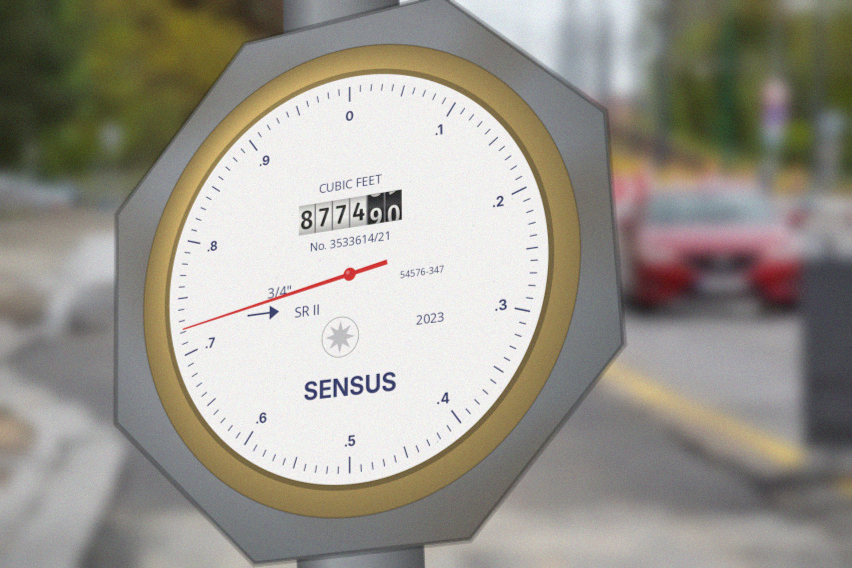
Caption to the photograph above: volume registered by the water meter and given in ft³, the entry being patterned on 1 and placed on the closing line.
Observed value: 877489.72
